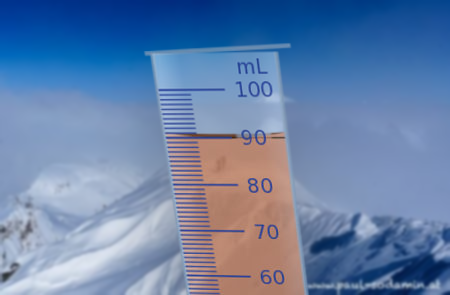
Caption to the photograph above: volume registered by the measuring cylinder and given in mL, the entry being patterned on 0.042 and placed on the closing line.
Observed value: 90
